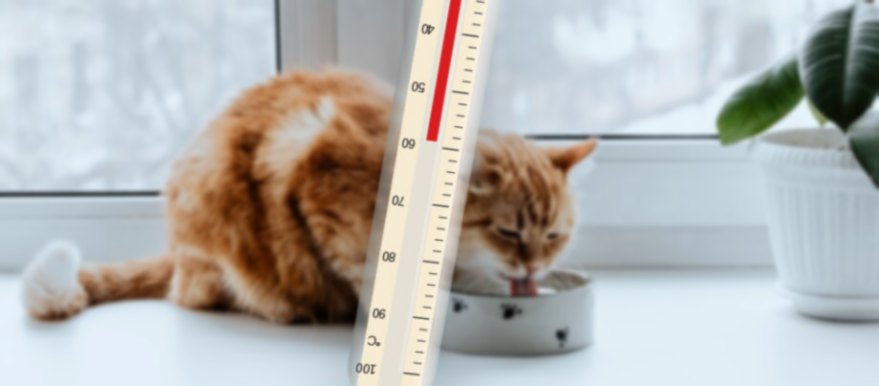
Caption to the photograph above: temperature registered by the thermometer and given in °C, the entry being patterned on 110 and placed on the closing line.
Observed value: 59
